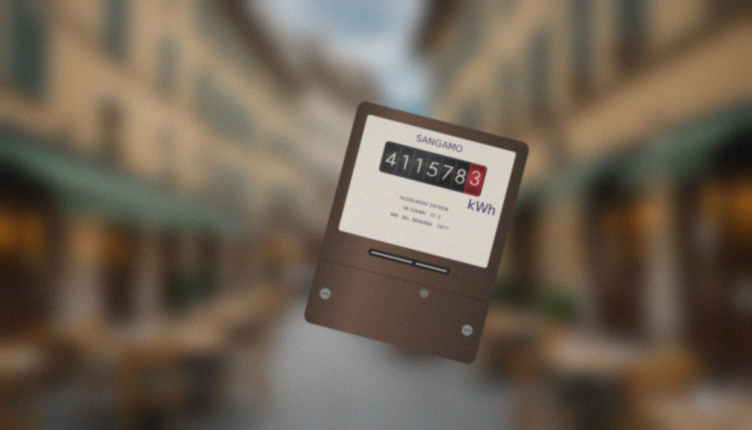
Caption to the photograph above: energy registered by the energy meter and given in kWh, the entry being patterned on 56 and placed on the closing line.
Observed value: 411578.3
